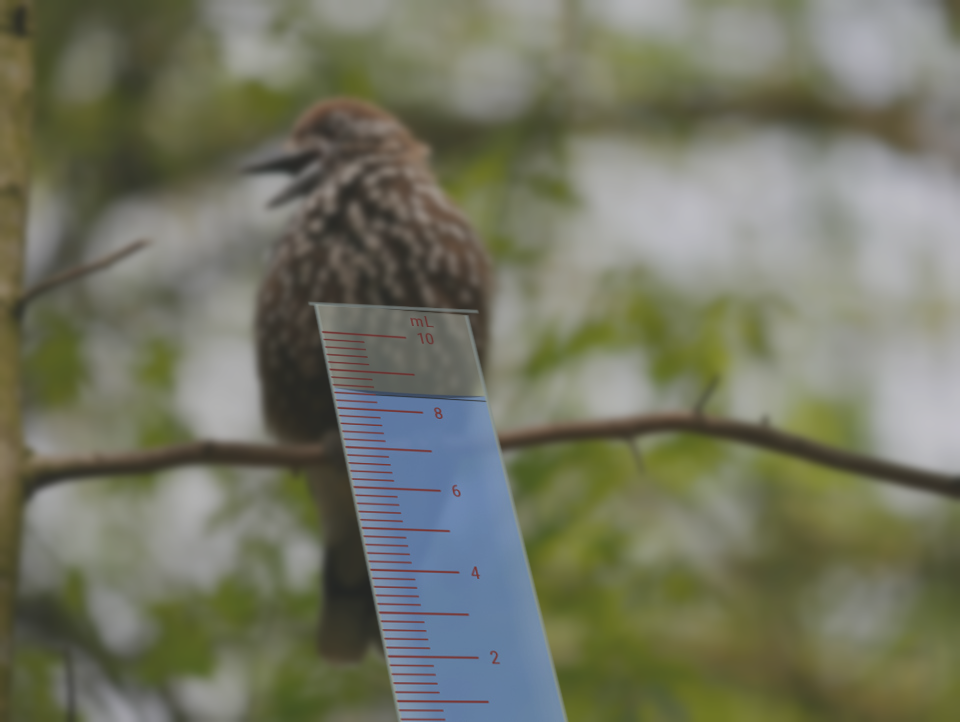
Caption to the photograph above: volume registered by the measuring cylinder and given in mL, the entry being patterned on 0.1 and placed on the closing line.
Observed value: 8.4
